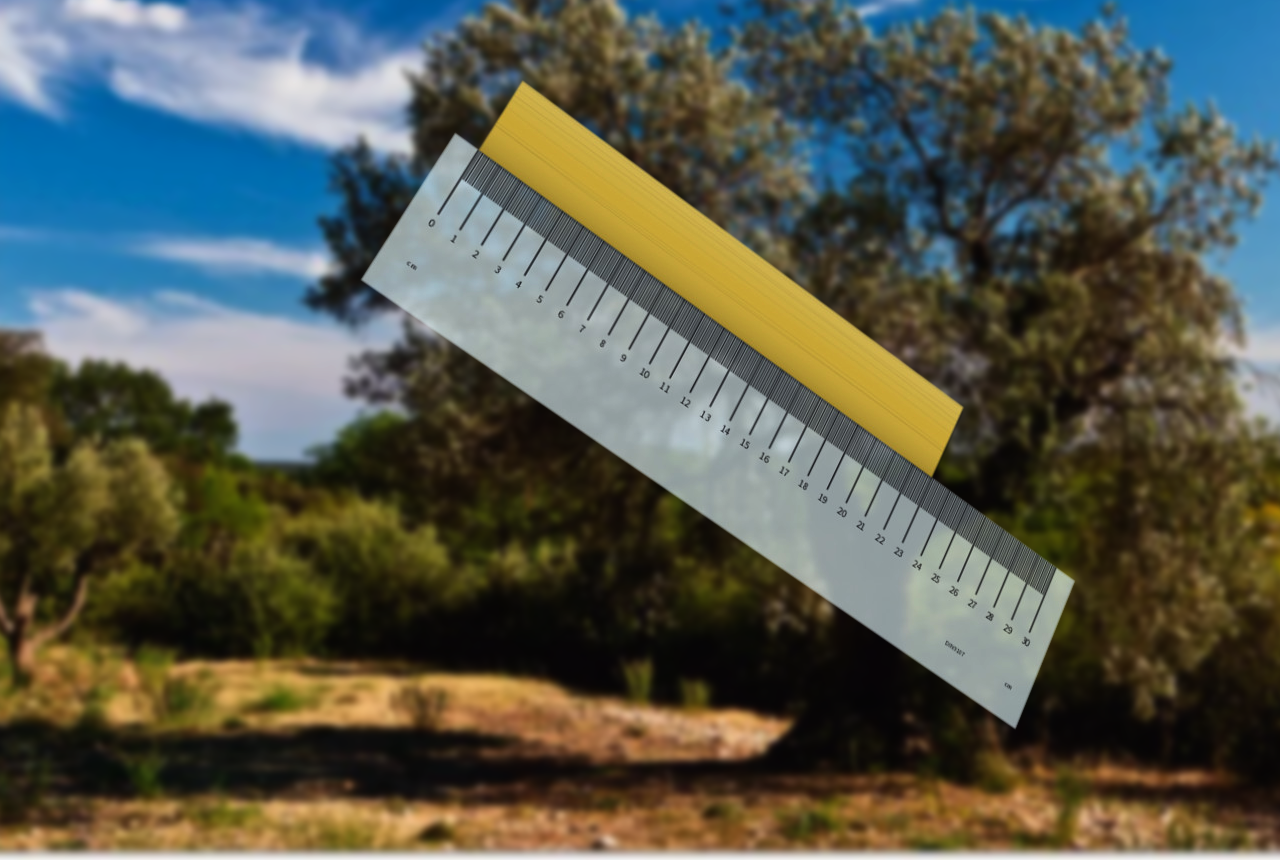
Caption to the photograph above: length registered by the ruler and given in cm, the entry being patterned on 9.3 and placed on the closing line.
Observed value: 23
